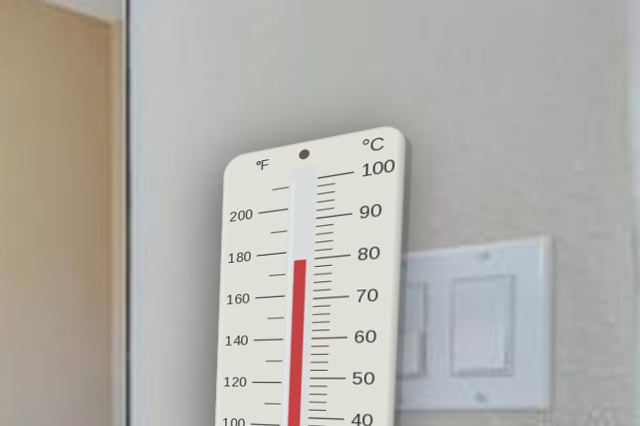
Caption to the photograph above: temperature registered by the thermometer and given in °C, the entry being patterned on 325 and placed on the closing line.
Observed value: 80
